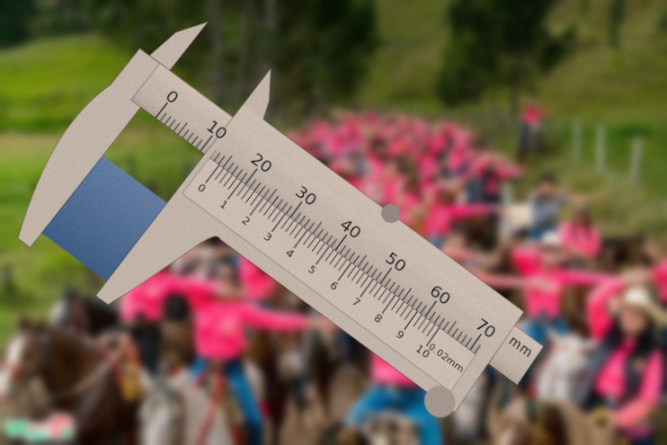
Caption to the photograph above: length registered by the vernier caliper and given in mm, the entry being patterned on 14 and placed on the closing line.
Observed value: 14.2
